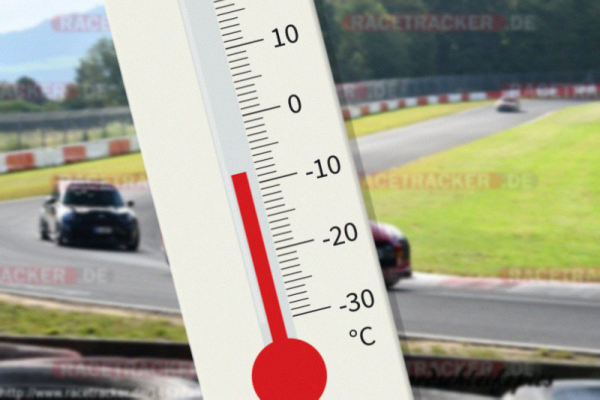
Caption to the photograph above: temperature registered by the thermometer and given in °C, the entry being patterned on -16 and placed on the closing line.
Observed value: -8
